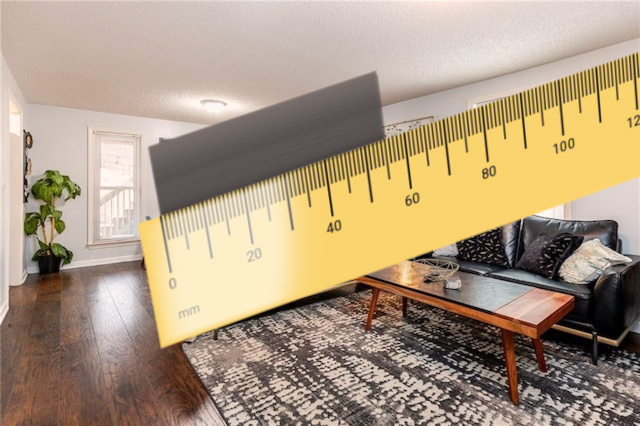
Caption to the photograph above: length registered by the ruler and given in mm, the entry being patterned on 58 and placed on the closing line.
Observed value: 55
